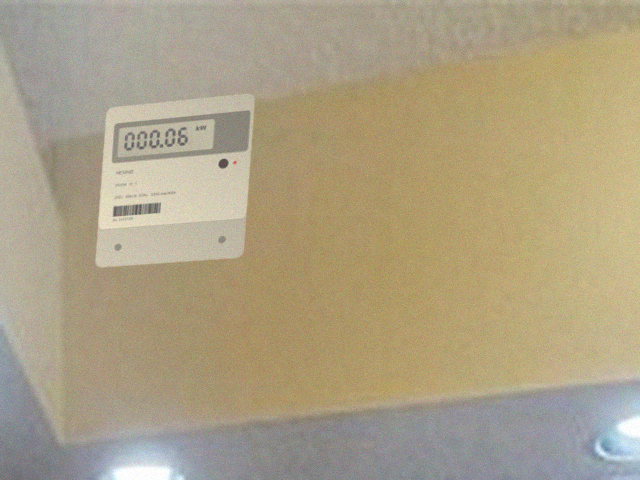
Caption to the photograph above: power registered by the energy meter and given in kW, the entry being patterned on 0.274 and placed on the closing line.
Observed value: 0.06
